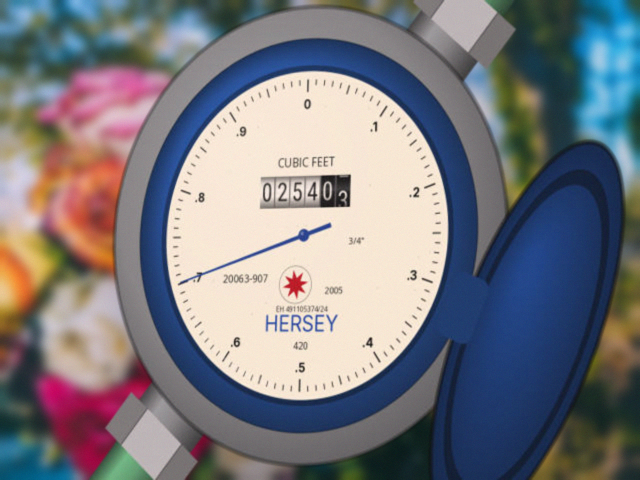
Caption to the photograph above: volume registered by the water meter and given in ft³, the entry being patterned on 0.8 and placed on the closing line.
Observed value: 25402.70
